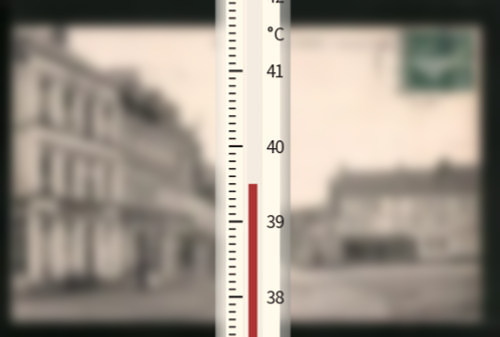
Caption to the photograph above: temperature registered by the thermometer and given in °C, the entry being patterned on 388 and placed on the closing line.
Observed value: 39.5
